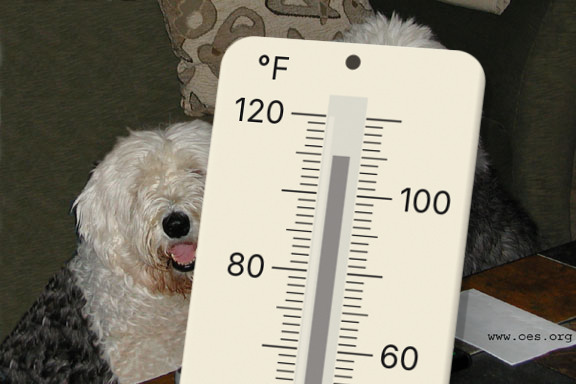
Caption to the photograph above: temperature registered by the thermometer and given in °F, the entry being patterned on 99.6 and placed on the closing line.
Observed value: 110
